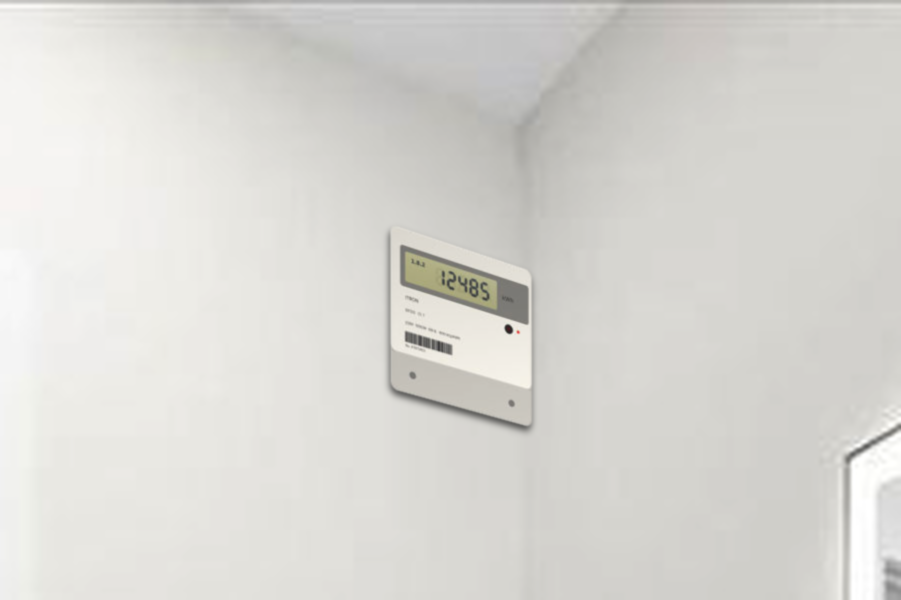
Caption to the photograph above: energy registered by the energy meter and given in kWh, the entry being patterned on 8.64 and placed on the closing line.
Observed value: 12485
